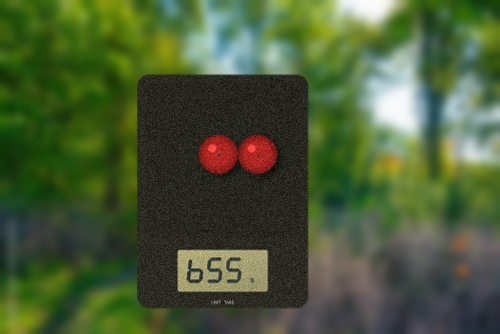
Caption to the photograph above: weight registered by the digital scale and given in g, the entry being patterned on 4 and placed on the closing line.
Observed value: 655
